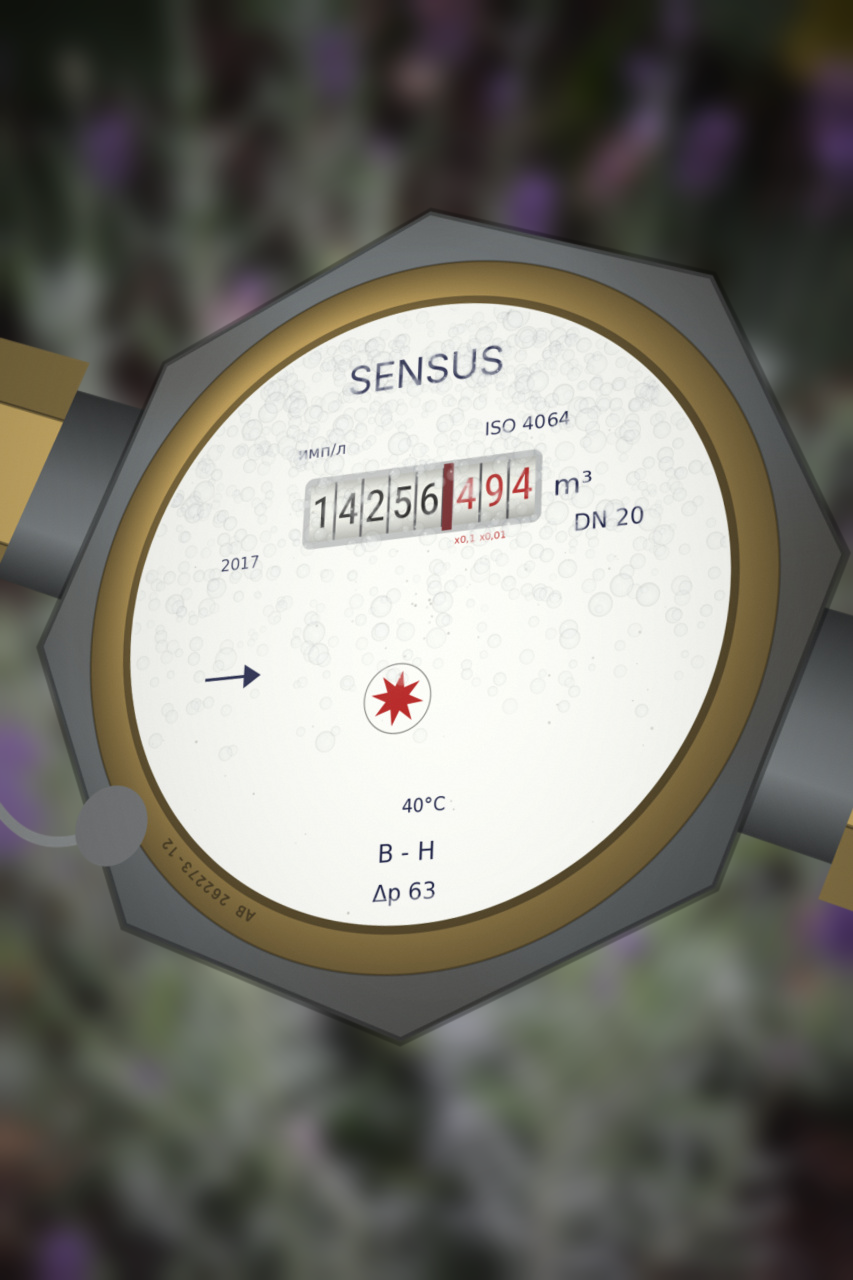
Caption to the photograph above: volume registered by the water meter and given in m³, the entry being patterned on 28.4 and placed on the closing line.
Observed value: 14256.494
